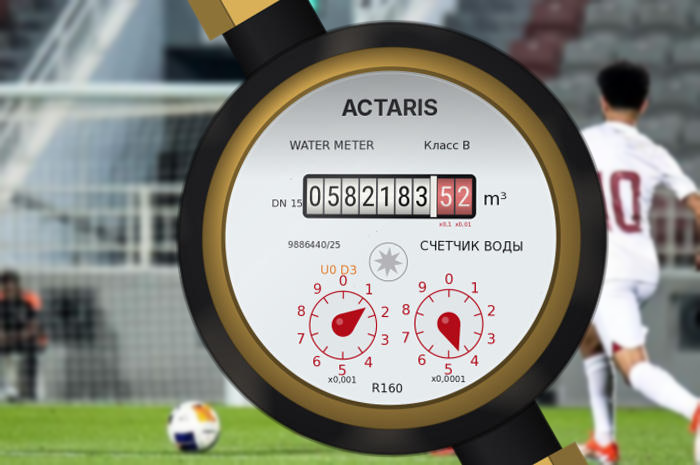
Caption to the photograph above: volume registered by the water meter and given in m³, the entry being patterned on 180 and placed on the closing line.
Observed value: 582183.5214
